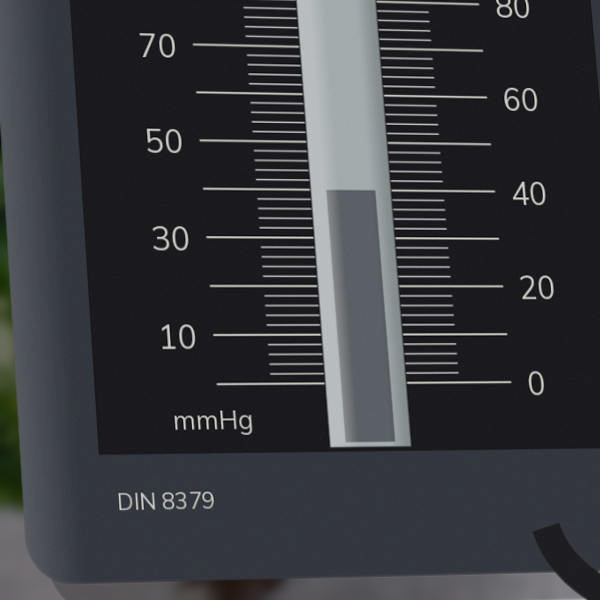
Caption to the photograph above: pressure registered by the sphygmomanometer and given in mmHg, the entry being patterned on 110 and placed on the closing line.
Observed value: 40
